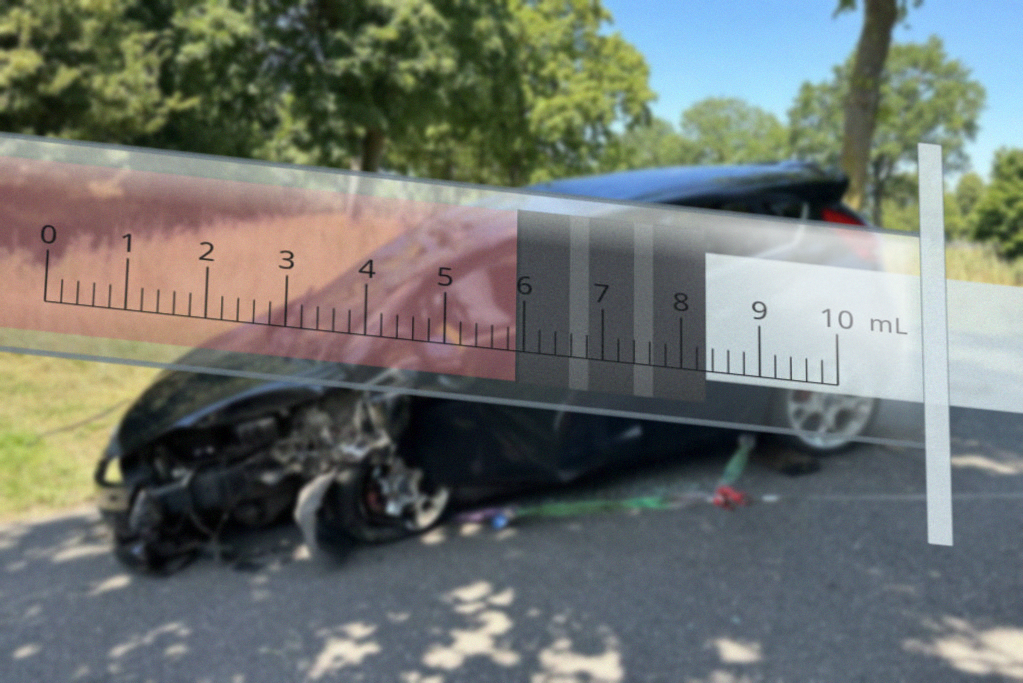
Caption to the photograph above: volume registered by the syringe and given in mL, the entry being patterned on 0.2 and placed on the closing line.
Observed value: 5.9
